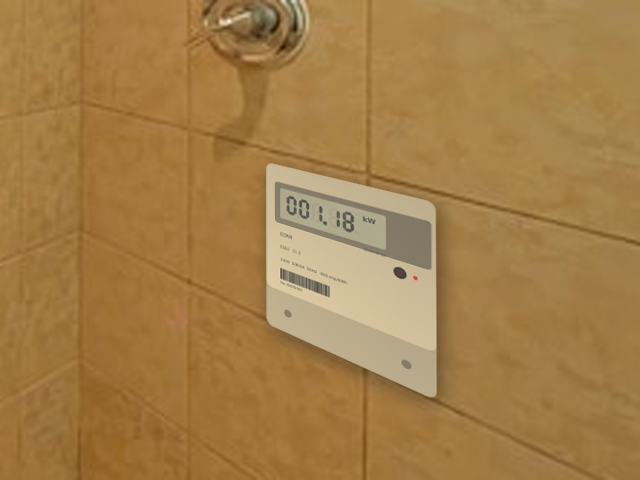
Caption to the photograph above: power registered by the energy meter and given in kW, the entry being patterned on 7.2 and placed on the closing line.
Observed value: 1.18
